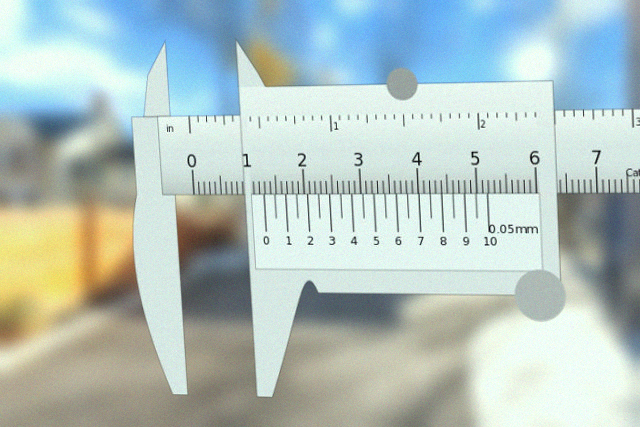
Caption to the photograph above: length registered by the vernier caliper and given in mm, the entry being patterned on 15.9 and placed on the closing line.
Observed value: 12.8
